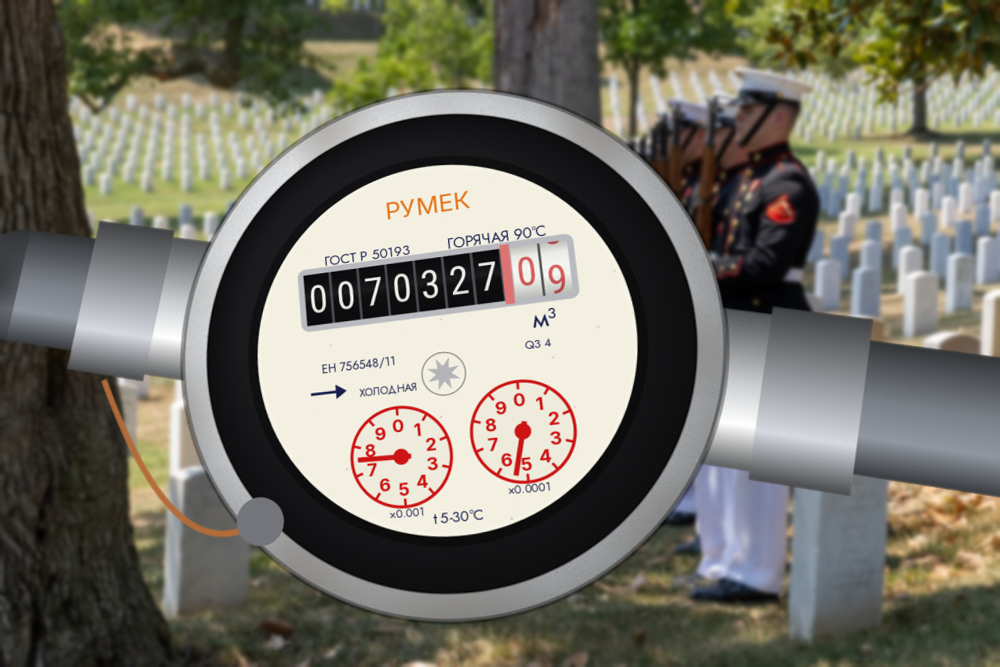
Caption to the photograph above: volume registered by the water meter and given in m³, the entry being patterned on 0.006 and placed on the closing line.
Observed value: 70327.0875
